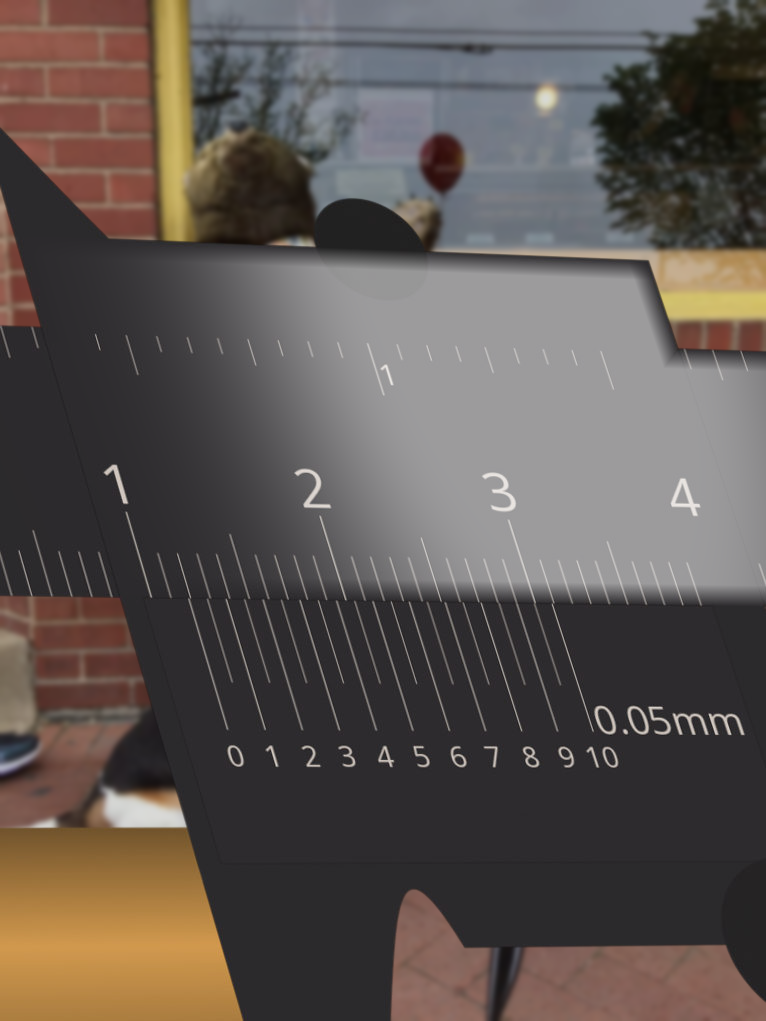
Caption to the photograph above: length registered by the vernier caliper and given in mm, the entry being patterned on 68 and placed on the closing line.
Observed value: 11.9
